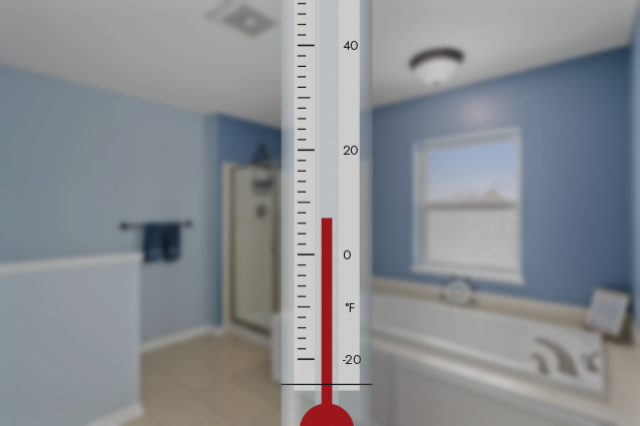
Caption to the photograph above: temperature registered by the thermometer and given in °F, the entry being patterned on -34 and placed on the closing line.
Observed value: 7
